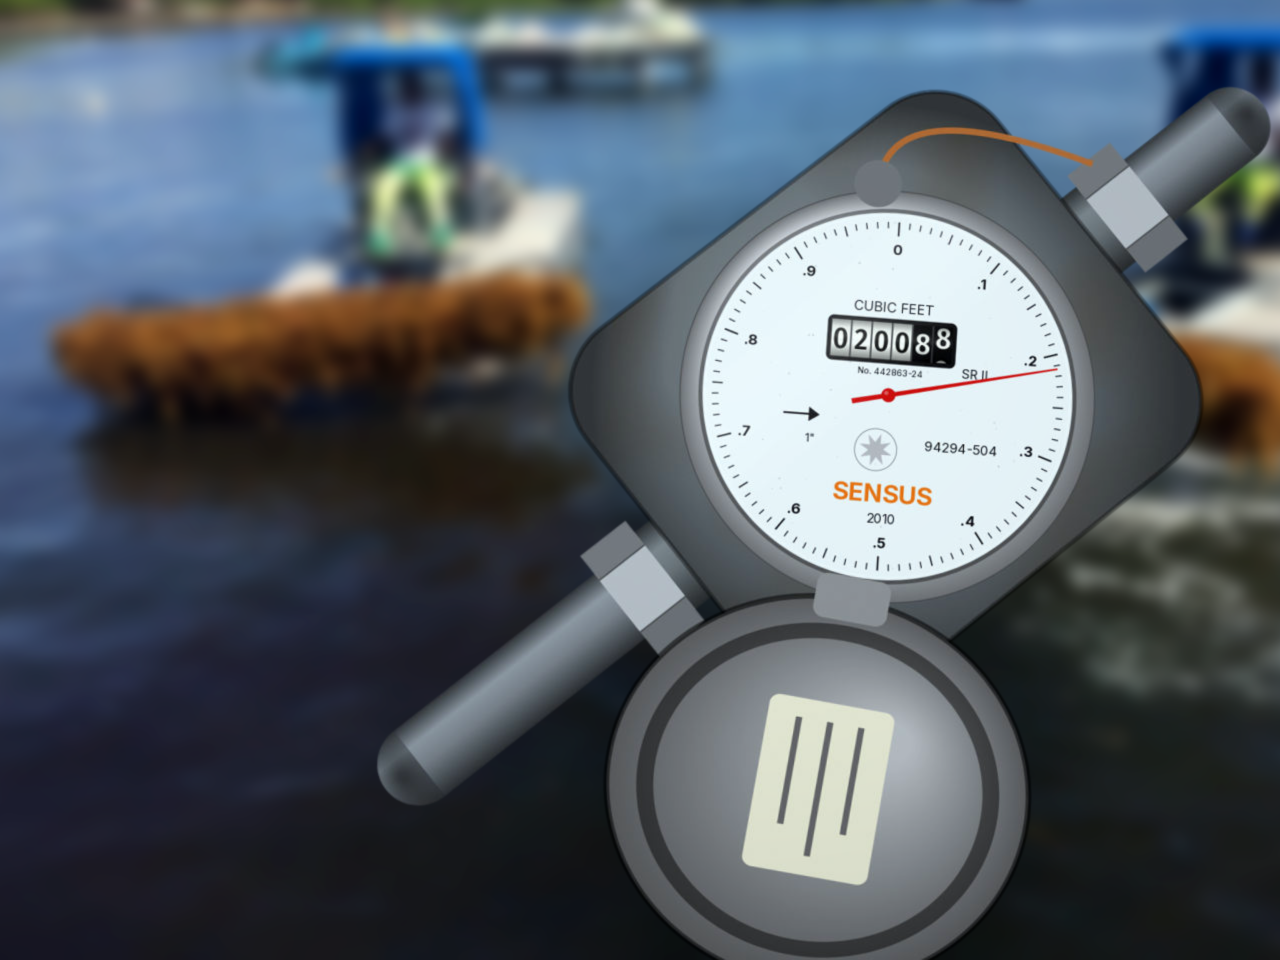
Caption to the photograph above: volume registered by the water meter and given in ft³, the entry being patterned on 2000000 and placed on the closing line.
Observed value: 20088.21
